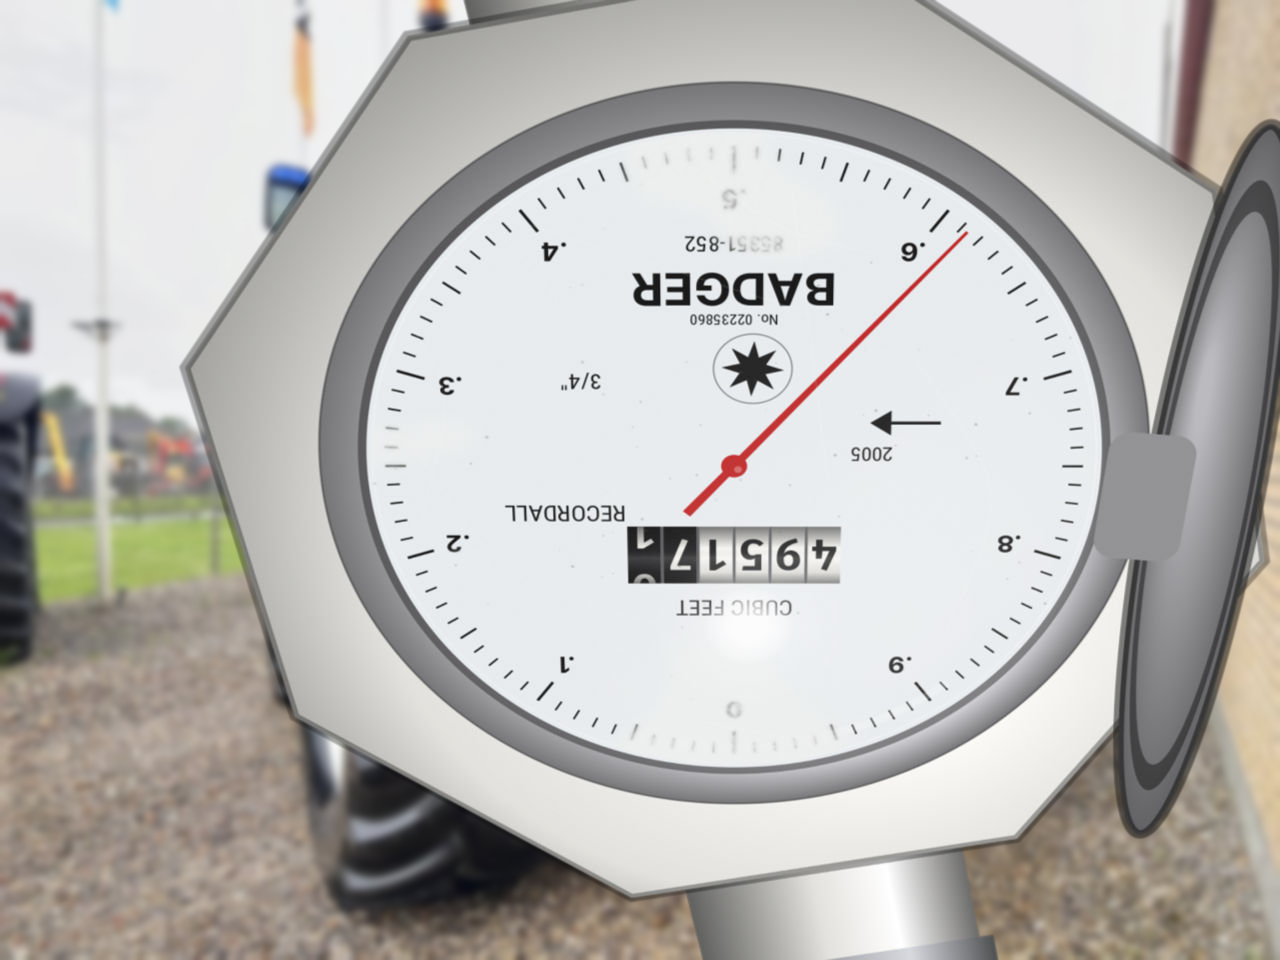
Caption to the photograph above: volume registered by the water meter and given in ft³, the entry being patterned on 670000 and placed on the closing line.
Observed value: 495170.61
